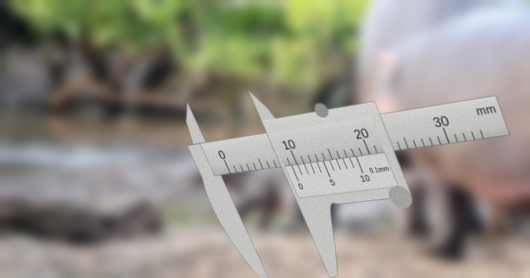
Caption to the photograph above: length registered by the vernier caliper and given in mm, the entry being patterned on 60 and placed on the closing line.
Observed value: 9.2
